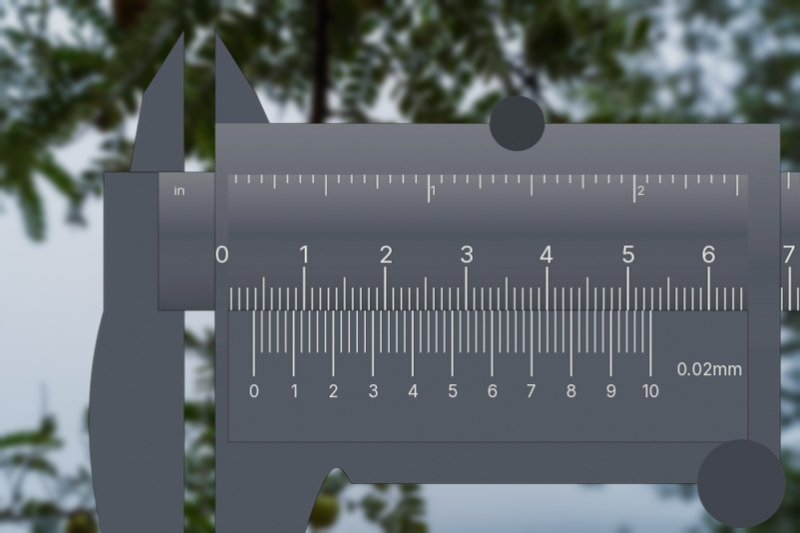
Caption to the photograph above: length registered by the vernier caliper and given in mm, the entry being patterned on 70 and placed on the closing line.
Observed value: 3.8
